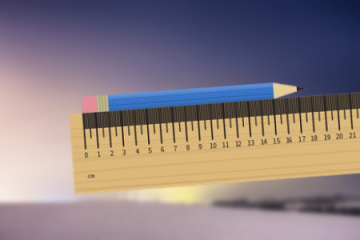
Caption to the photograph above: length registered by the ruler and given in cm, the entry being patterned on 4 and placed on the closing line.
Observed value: 17.5
